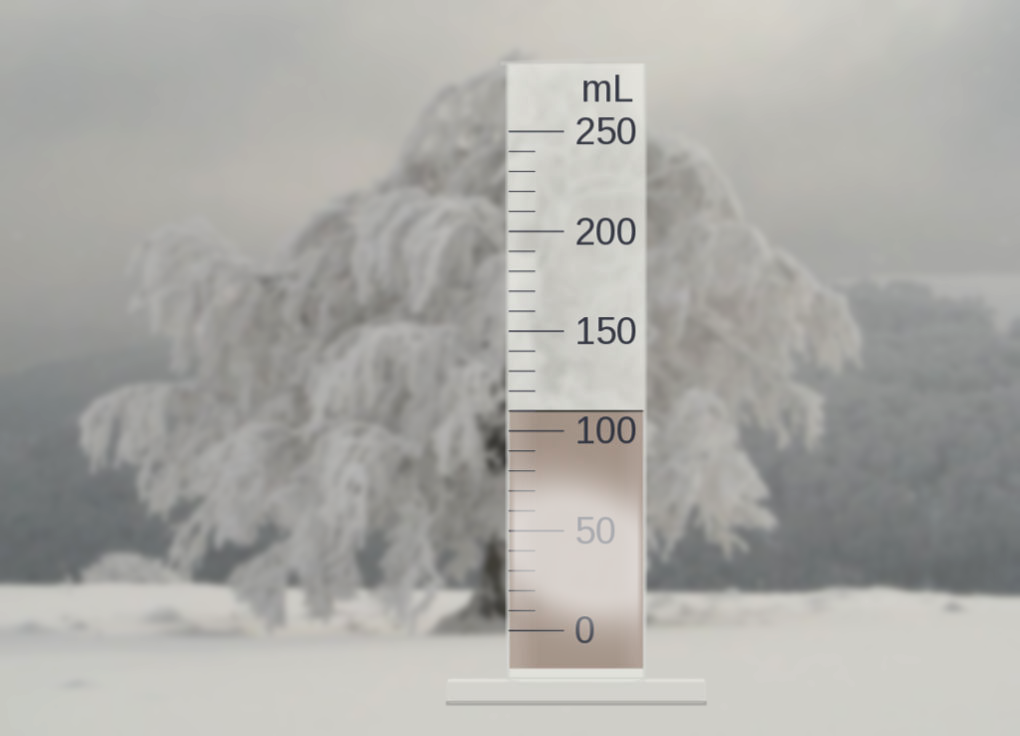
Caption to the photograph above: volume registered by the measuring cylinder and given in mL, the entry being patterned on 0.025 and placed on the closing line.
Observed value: 110
